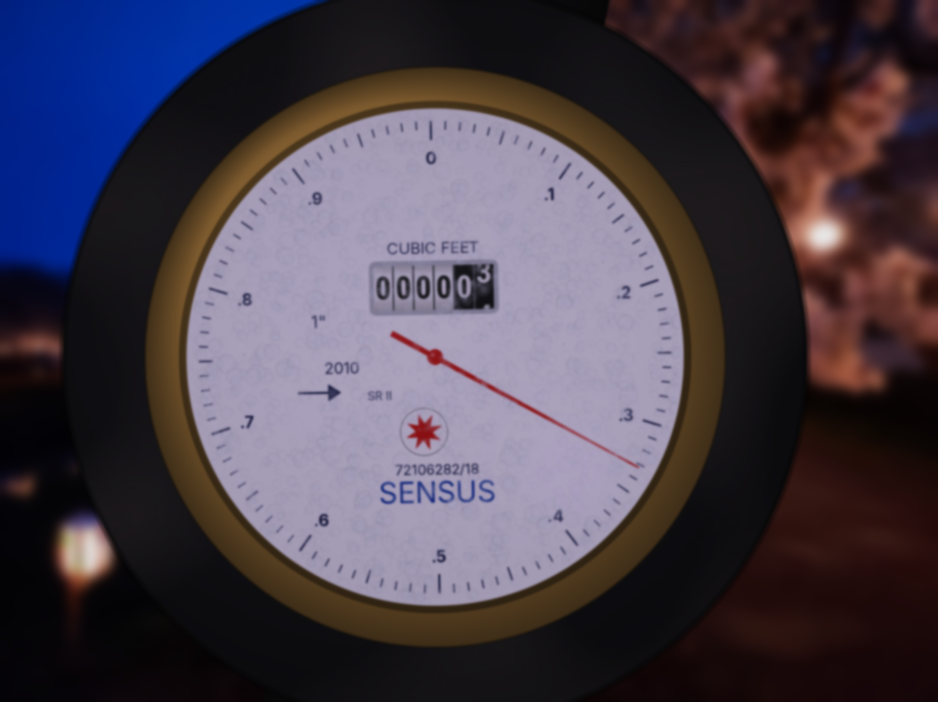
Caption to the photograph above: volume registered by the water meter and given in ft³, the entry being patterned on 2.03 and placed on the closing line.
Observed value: 3.33
